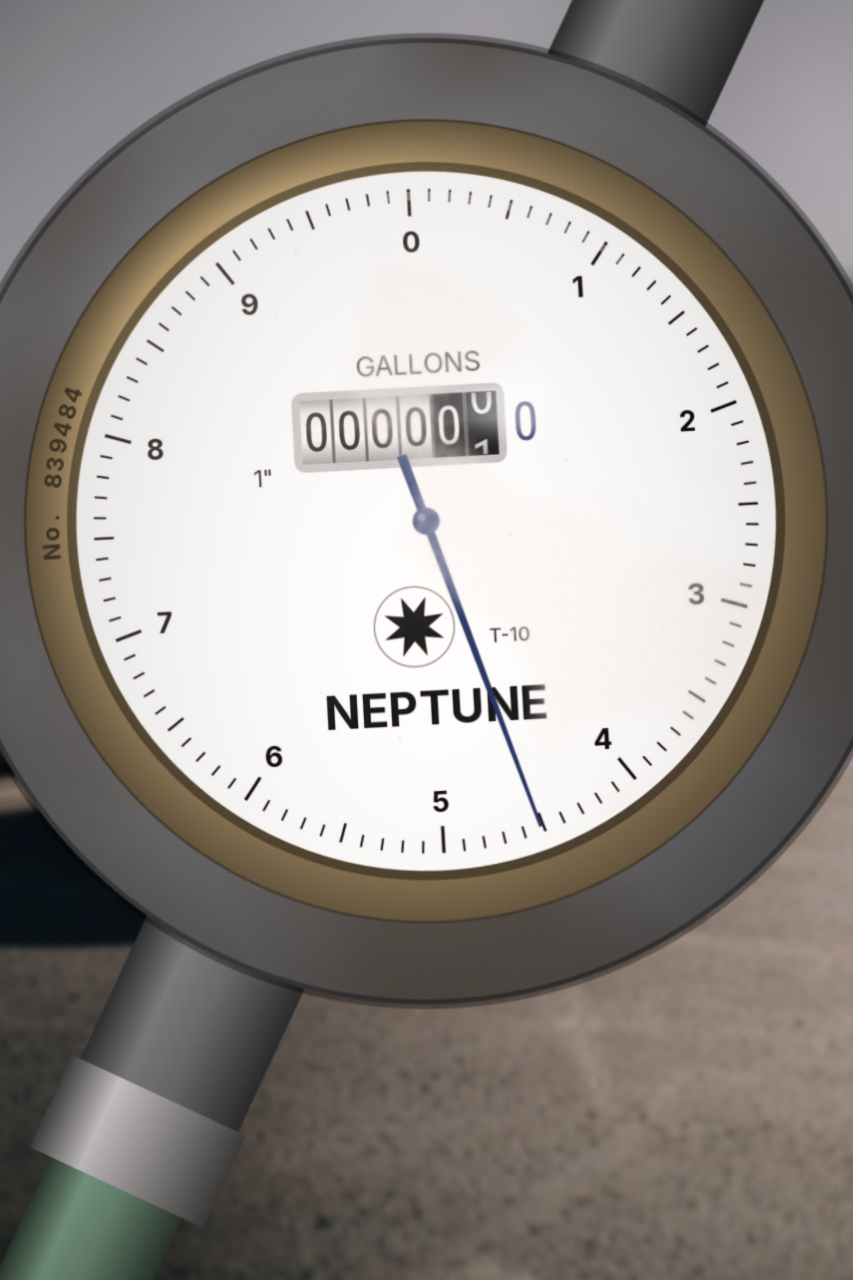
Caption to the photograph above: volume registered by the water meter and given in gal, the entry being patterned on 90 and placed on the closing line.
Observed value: 4.5
